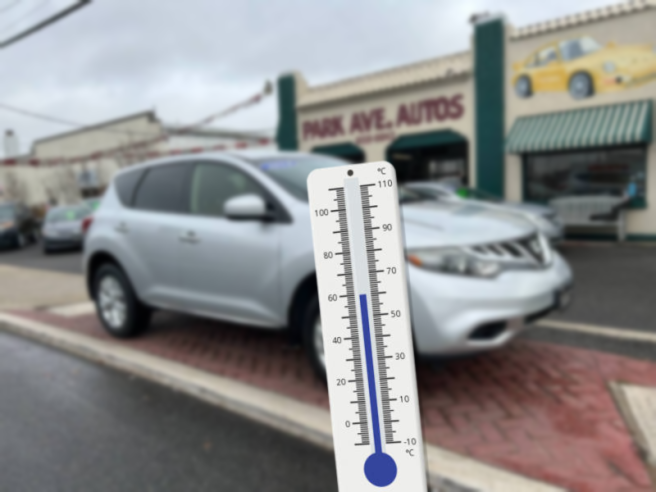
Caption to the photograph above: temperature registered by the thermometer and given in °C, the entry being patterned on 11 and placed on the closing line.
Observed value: 60
